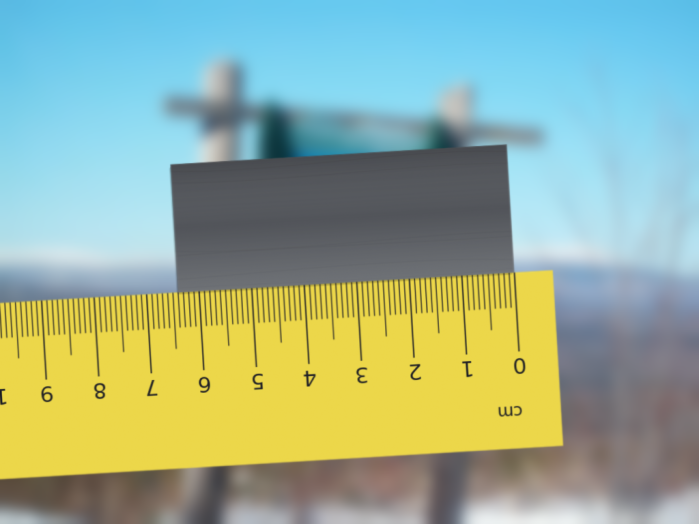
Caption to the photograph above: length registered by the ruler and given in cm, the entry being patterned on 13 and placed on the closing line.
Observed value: 6.4
